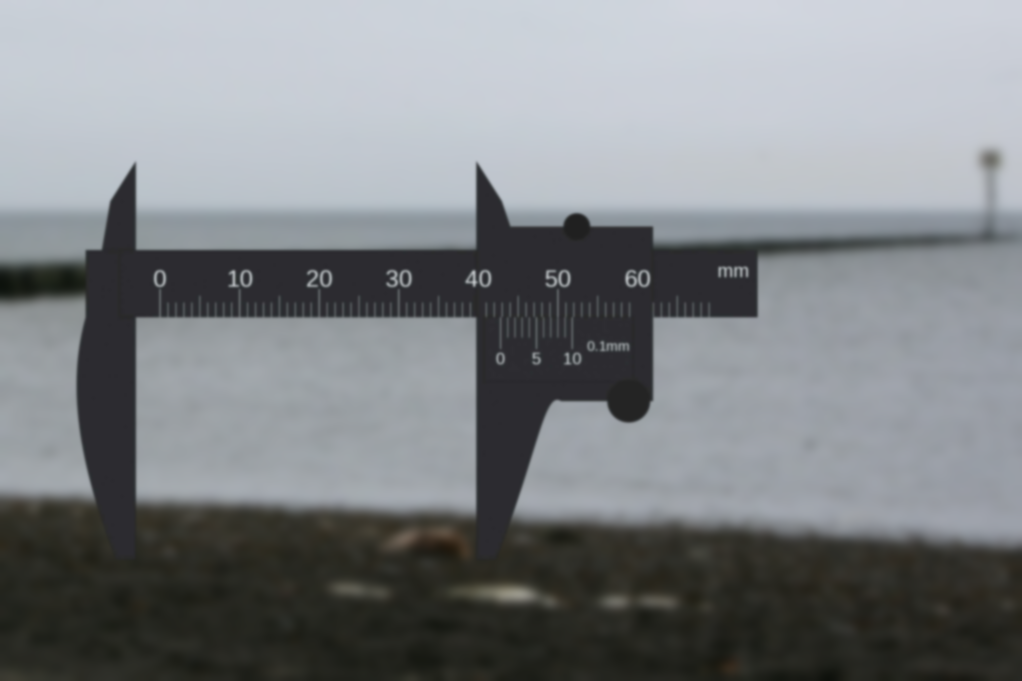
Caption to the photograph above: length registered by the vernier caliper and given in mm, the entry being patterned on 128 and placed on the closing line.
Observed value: 42.8
